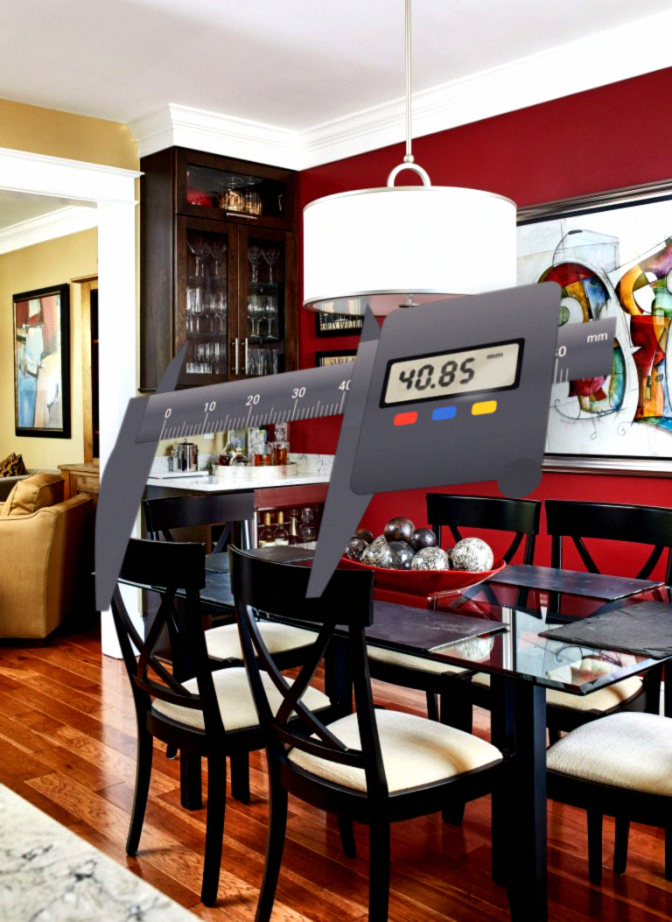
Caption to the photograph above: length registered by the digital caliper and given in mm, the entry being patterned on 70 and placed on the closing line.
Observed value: 40.85
